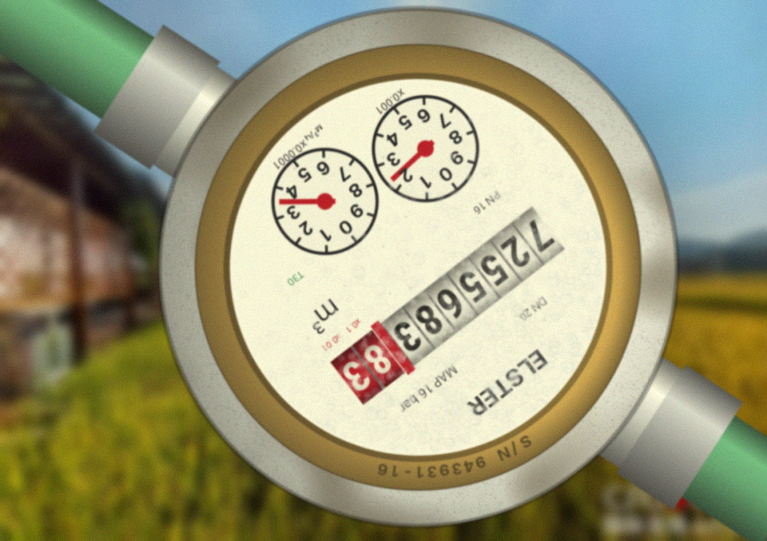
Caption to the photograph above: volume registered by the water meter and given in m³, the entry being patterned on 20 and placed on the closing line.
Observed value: 7255683.8323
